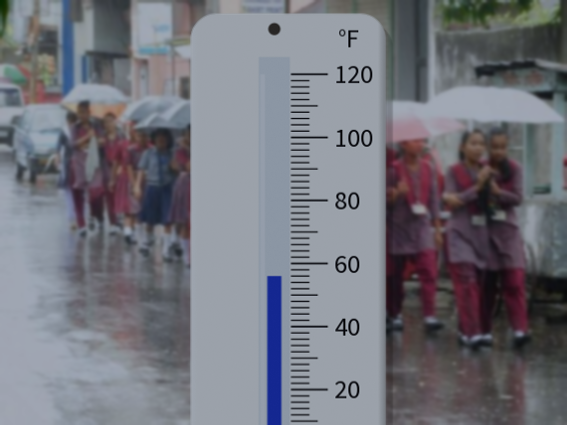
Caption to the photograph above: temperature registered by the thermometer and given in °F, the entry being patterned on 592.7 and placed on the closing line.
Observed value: 56
